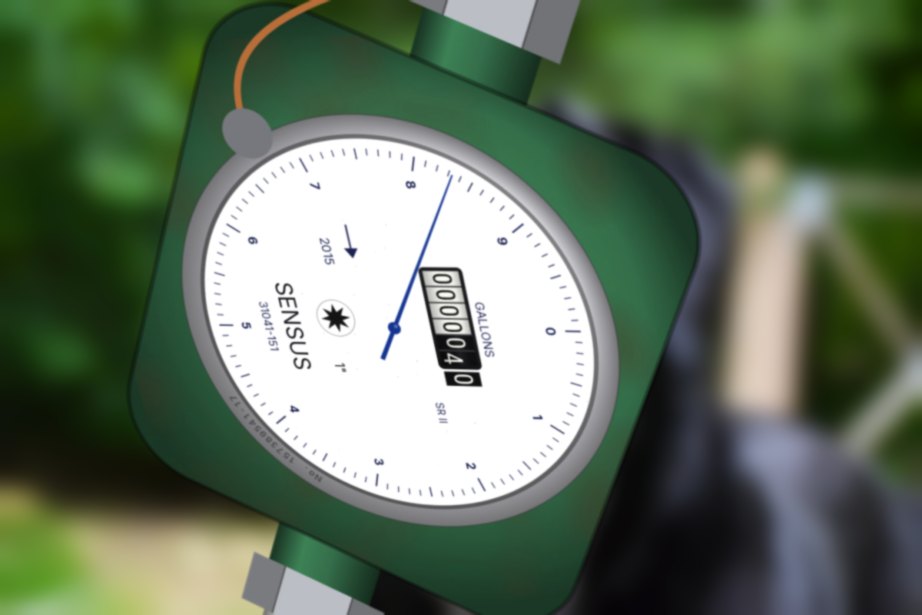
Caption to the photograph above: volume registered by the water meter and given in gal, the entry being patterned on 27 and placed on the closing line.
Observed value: 38.3
